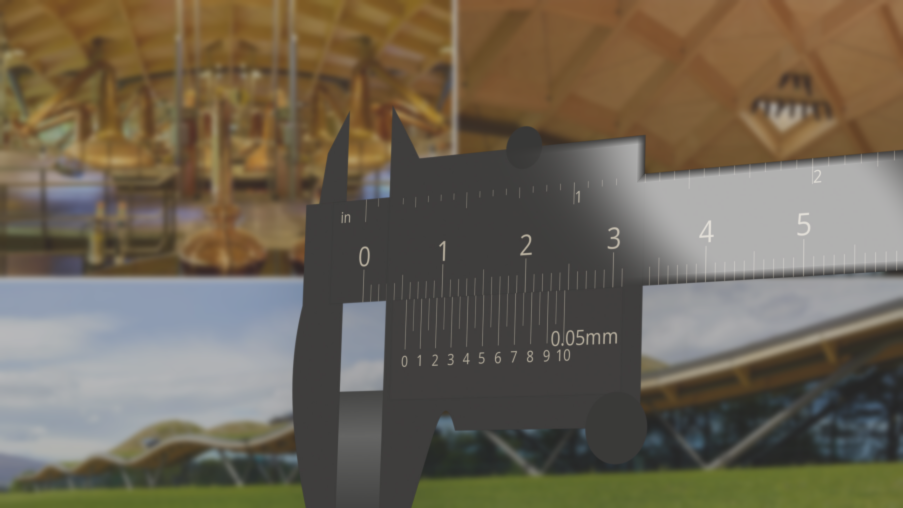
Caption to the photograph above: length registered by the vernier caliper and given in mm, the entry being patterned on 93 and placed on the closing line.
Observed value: 5.6
